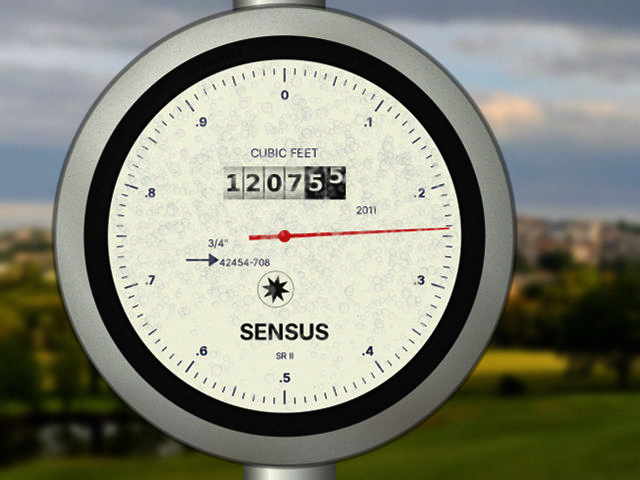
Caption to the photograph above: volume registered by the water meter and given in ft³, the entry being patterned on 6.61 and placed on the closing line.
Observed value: 120755.24
